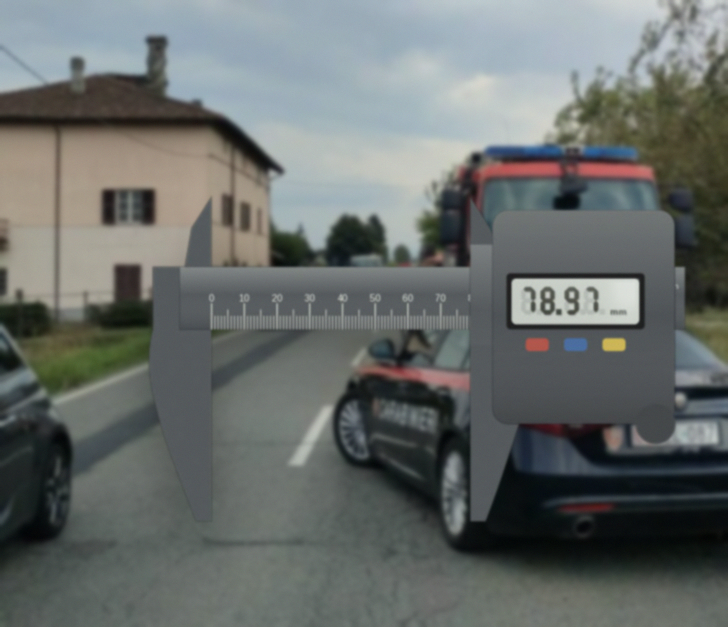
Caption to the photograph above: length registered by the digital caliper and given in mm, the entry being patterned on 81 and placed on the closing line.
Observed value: 78.97
